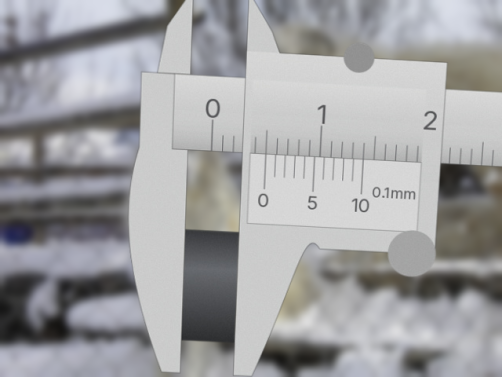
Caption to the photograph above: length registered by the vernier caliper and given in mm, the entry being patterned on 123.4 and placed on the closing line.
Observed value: 5.0
